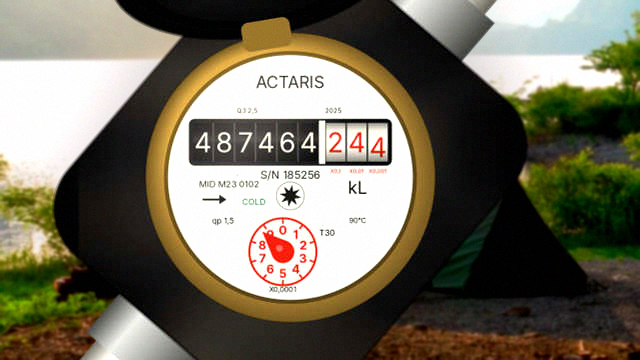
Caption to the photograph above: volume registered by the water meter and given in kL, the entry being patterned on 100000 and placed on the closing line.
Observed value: 487464.2438
